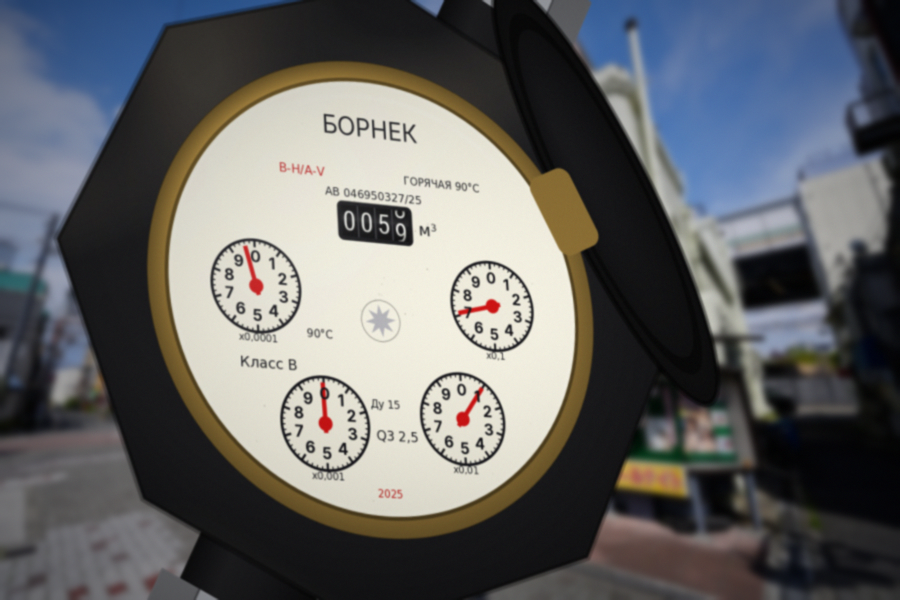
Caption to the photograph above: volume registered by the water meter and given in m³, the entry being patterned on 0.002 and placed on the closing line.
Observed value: 58.7099
